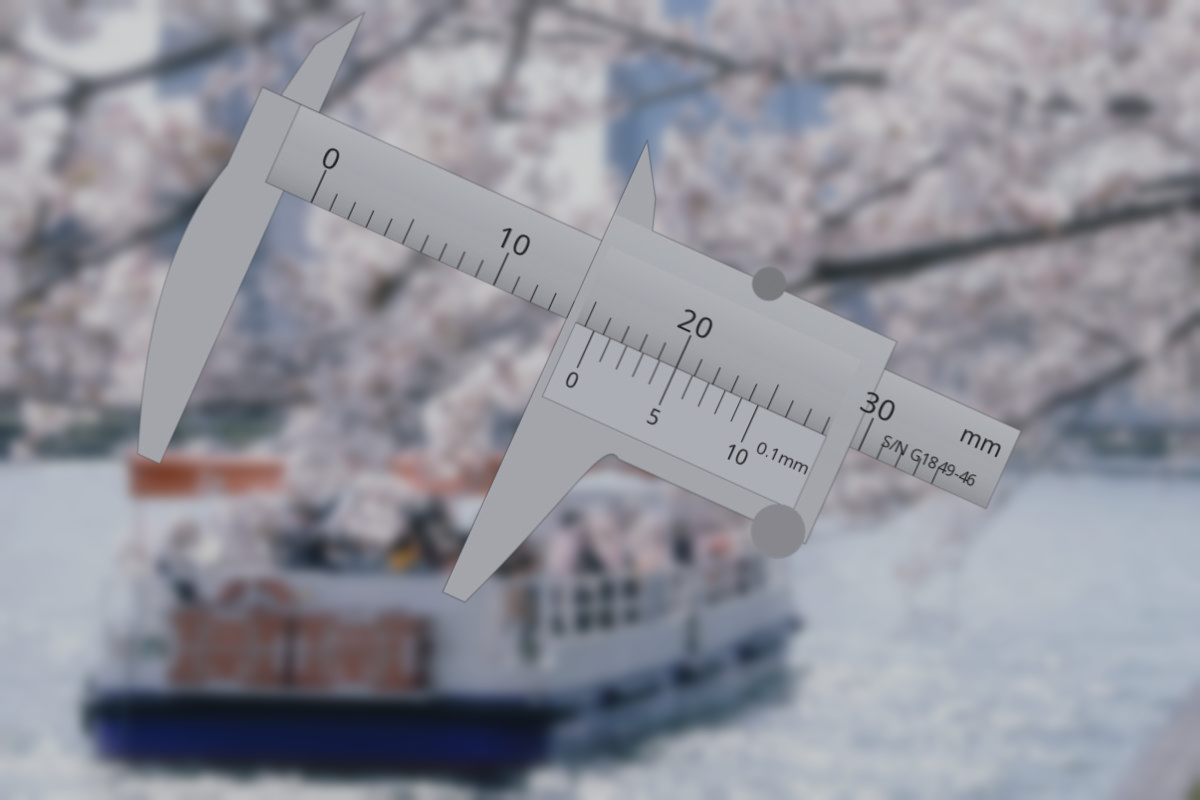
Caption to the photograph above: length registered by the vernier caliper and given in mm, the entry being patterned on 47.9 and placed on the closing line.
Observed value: 15.5
